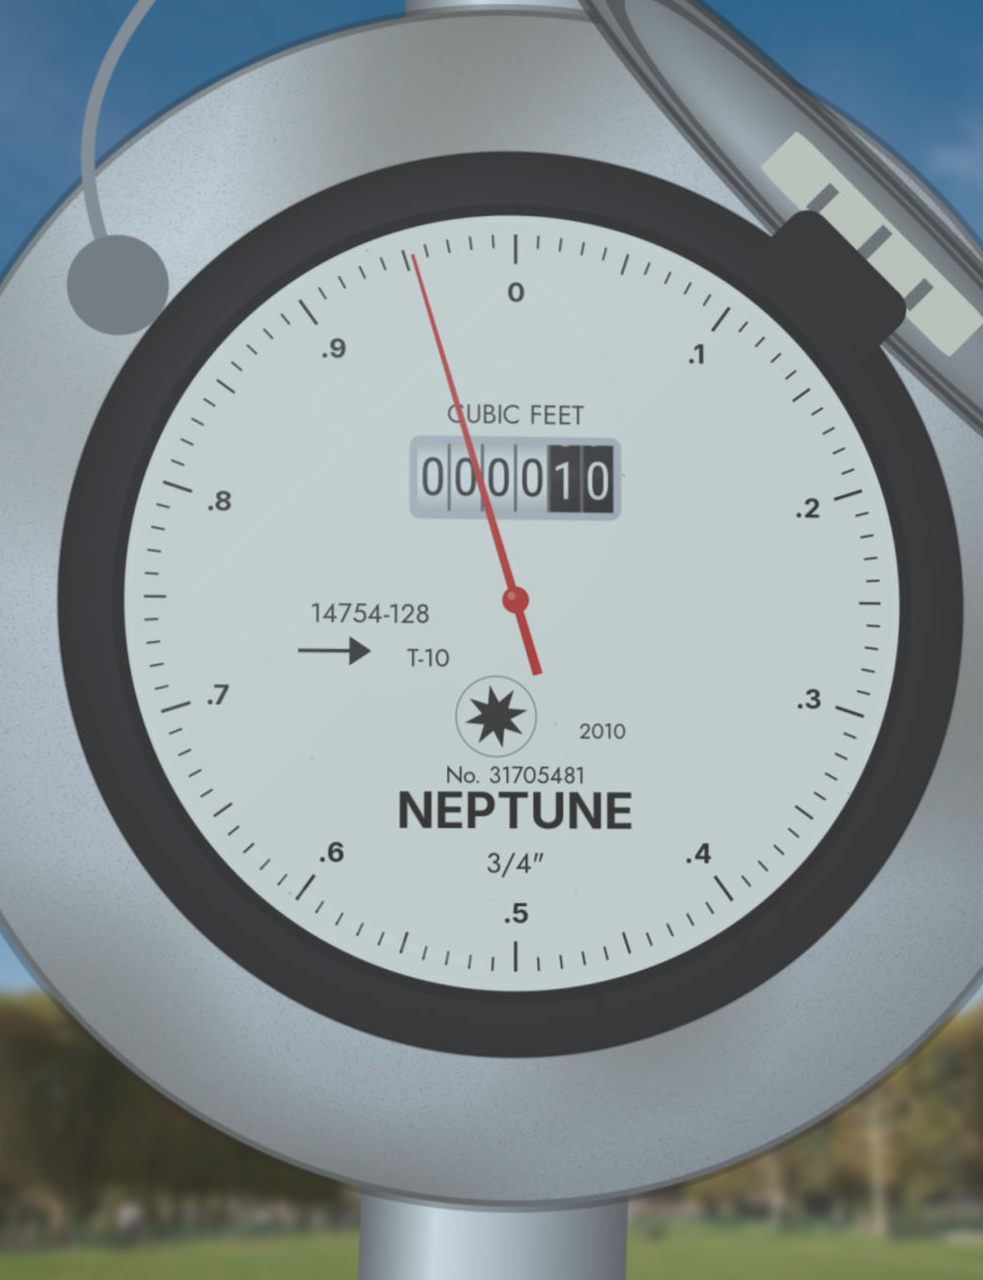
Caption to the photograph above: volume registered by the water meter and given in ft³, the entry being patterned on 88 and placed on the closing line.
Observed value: 9.95
